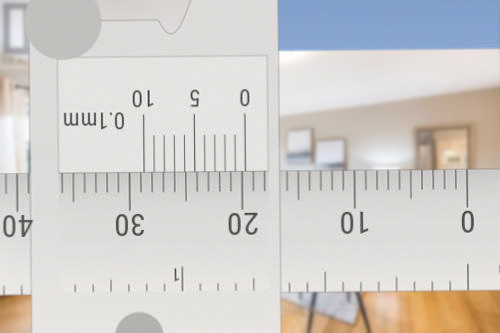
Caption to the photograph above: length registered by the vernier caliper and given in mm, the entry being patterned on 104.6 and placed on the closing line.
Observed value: 19.7
